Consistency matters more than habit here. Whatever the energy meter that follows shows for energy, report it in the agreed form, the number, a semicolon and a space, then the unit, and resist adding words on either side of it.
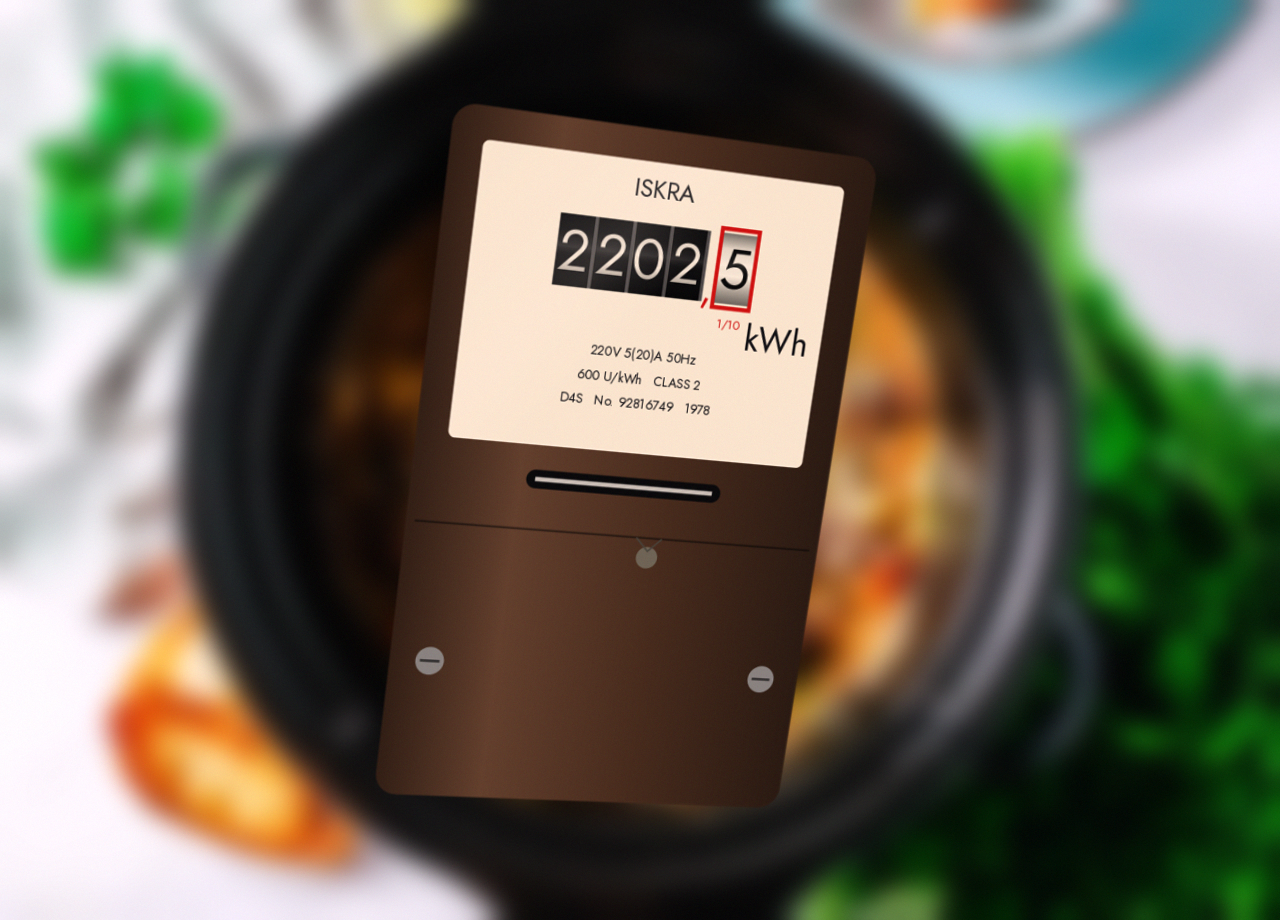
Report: 2202.5; kWh
